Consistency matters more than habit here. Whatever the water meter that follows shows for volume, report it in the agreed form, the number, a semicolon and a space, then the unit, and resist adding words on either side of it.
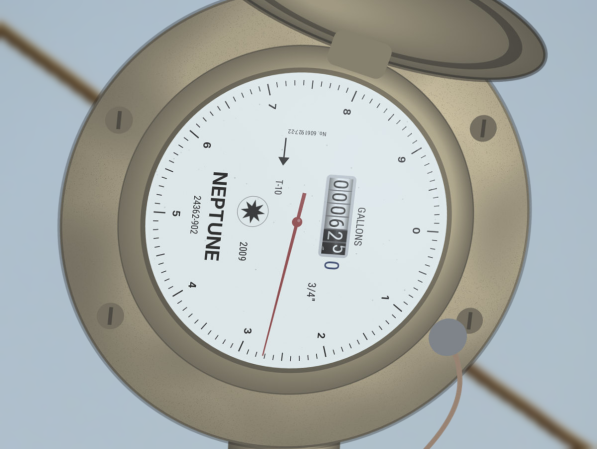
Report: 6252.7; gal
